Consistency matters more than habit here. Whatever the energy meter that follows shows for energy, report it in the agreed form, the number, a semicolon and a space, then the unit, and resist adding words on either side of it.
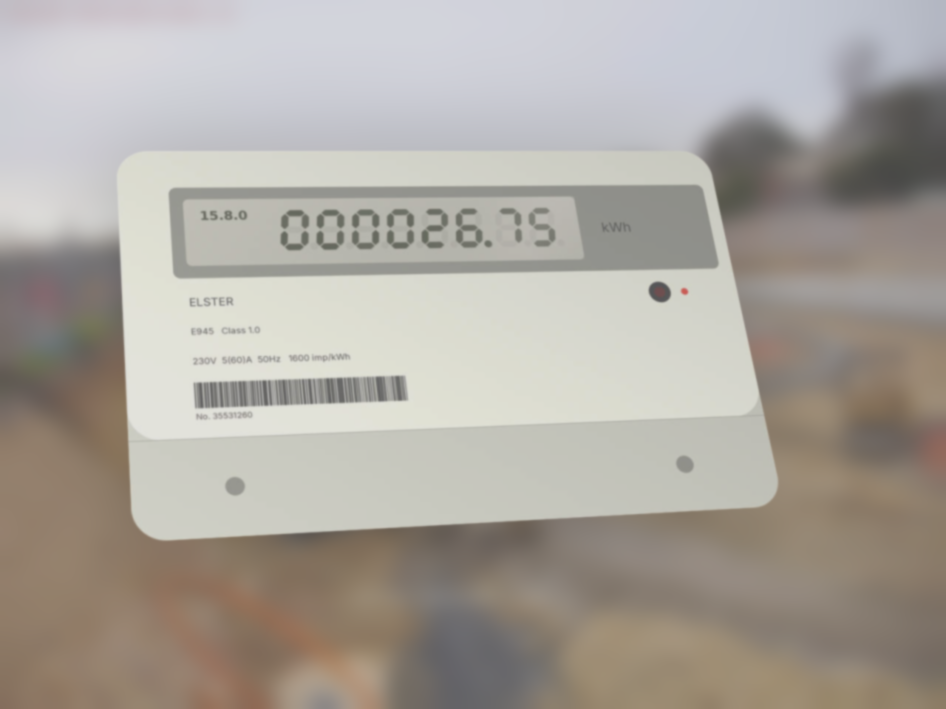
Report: 26.75; kWh
